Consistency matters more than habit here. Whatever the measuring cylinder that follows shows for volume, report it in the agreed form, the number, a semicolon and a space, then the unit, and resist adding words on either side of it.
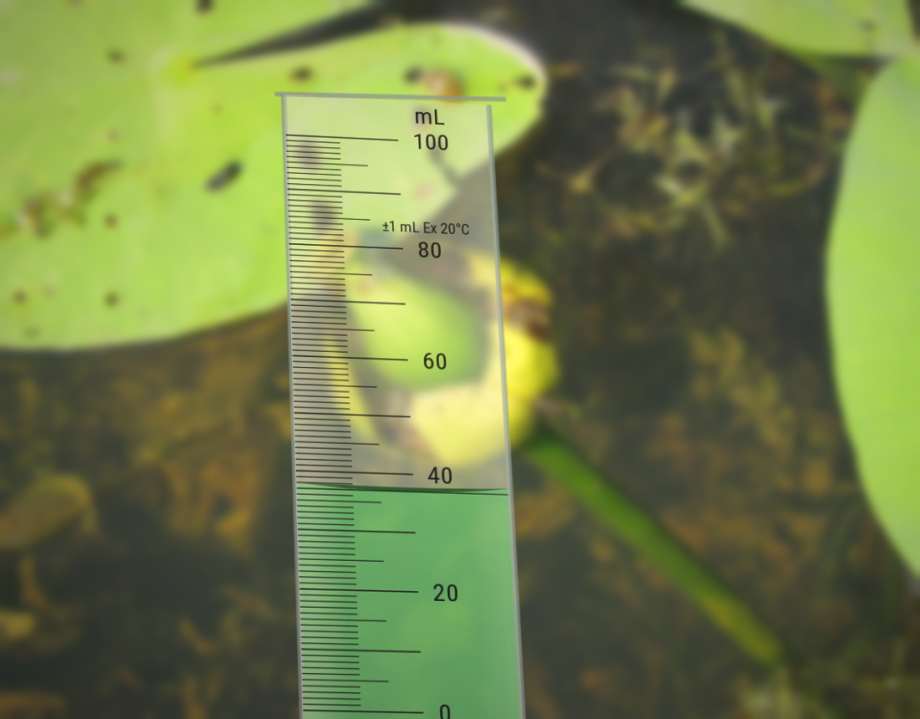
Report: 37; mL
